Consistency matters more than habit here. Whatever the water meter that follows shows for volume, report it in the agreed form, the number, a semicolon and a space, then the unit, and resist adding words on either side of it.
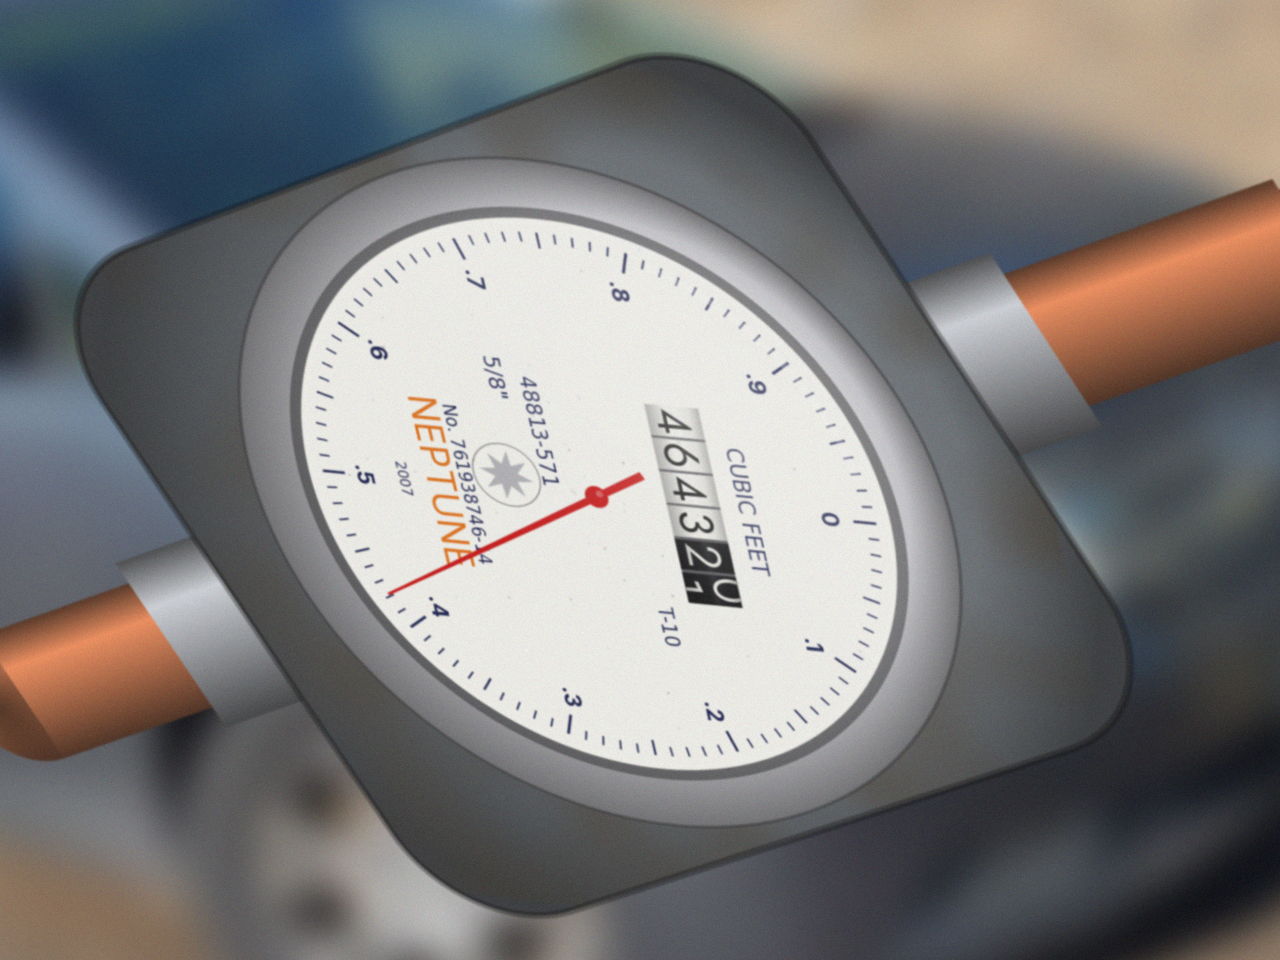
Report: 464320.42; ft³
